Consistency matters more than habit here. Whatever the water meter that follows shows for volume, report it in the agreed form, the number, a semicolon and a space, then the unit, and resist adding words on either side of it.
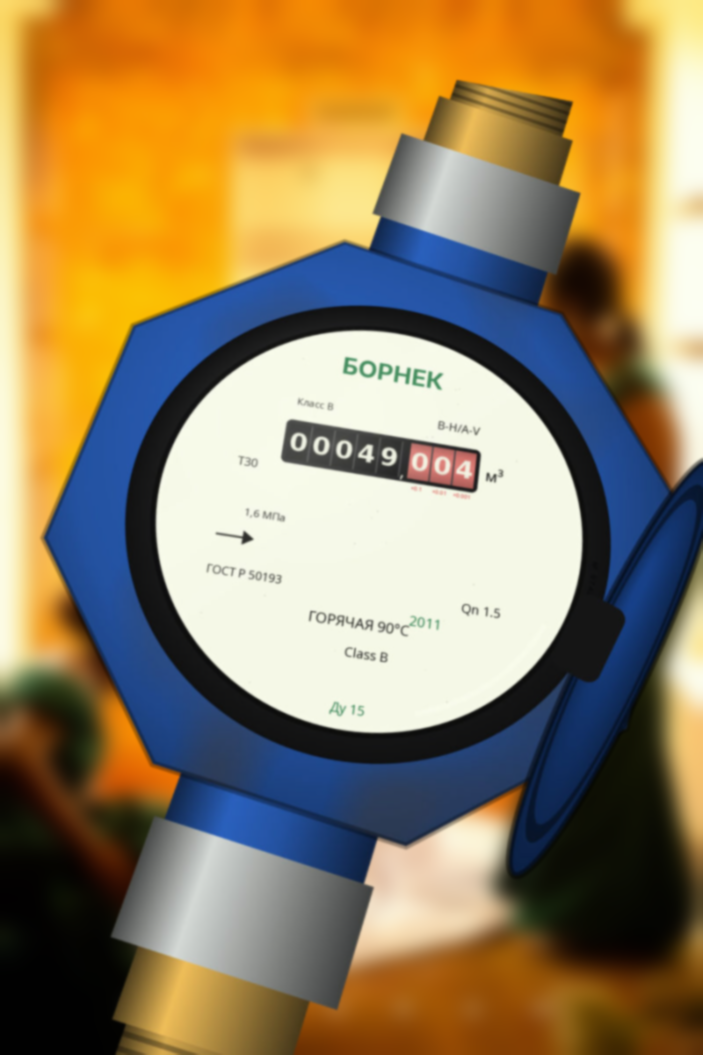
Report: 49.004; m³
